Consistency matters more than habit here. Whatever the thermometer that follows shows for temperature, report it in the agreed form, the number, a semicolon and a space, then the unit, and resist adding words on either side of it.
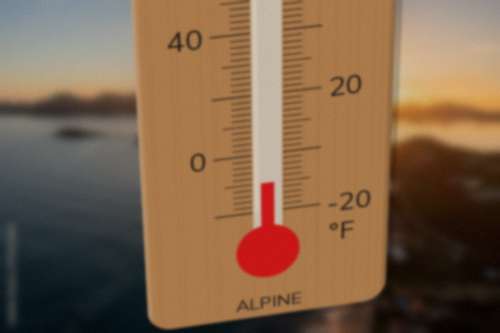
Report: -10; °F
